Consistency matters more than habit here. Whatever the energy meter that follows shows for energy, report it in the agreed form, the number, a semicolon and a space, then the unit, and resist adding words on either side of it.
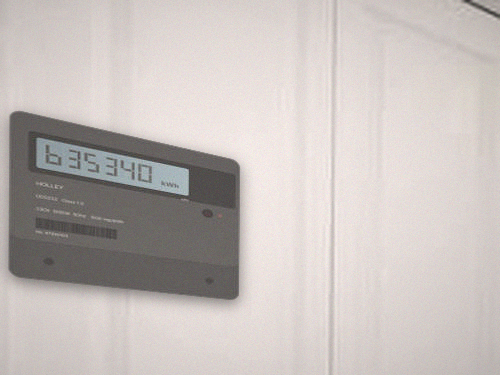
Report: 635340; kWh
